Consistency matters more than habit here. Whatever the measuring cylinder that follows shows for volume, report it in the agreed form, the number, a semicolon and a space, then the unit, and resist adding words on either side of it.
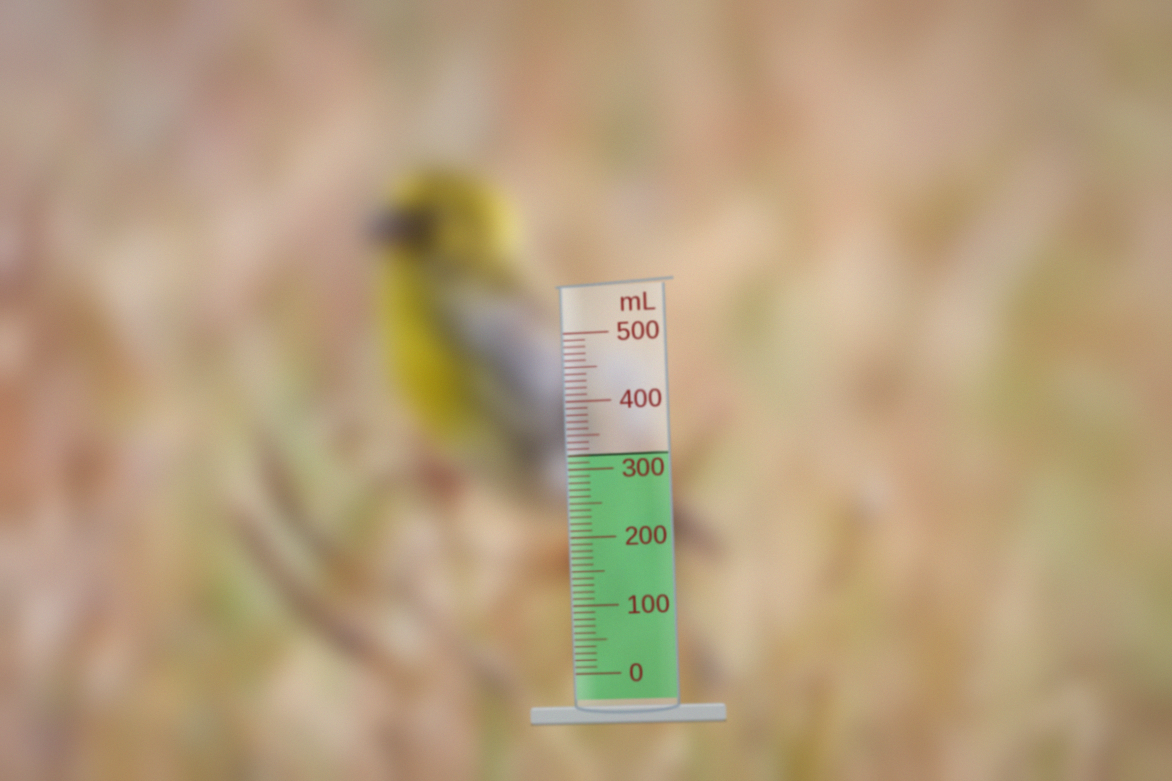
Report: 320; mL
